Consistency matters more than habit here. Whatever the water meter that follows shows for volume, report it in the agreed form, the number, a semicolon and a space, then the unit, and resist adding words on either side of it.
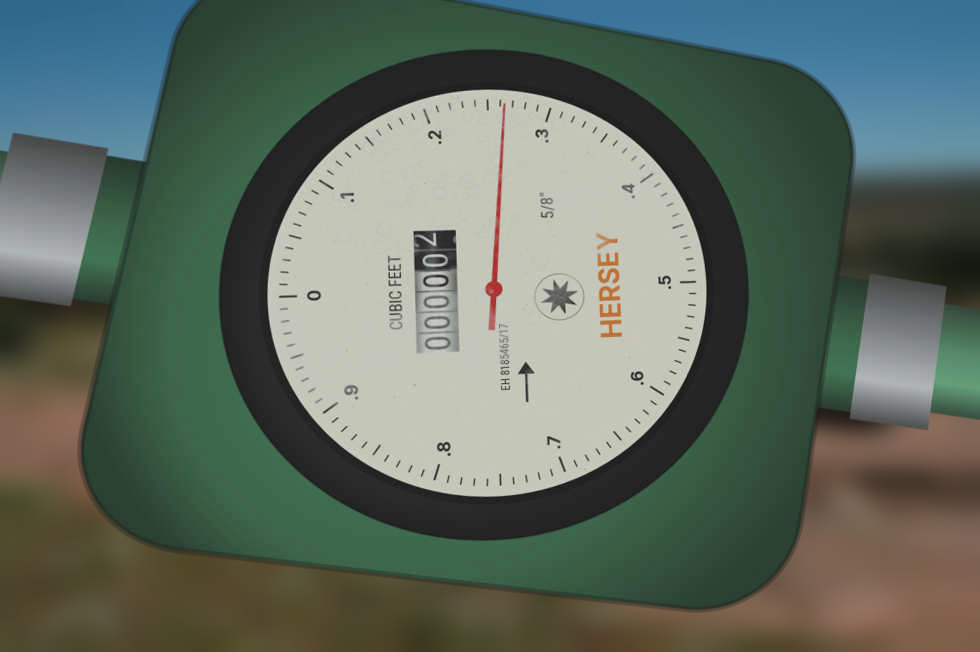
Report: 2.26; ft³
